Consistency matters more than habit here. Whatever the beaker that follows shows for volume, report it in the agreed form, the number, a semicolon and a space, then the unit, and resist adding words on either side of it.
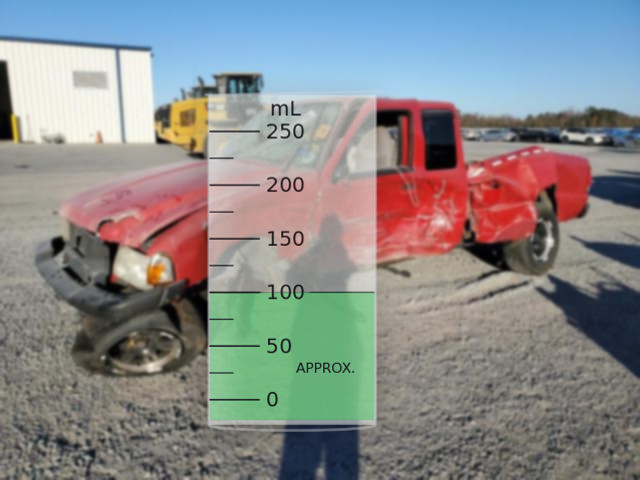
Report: 100; mL
